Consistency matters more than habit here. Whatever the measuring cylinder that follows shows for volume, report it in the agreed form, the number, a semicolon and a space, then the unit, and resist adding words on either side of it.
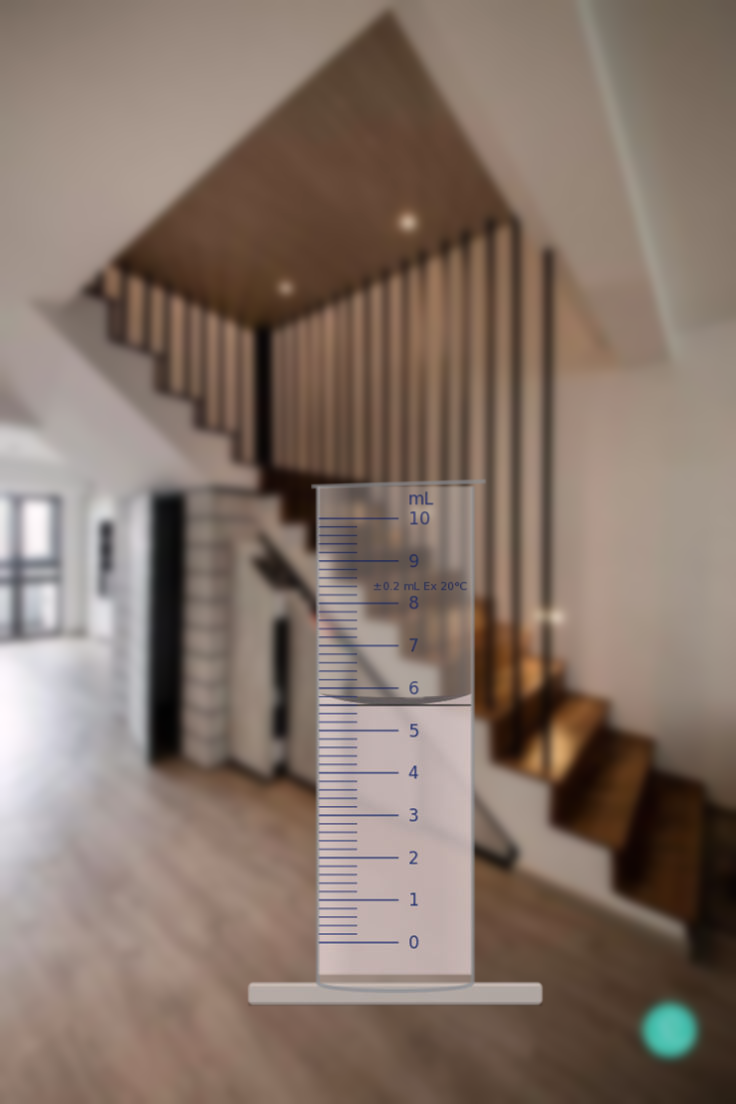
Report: 5.6; mL
